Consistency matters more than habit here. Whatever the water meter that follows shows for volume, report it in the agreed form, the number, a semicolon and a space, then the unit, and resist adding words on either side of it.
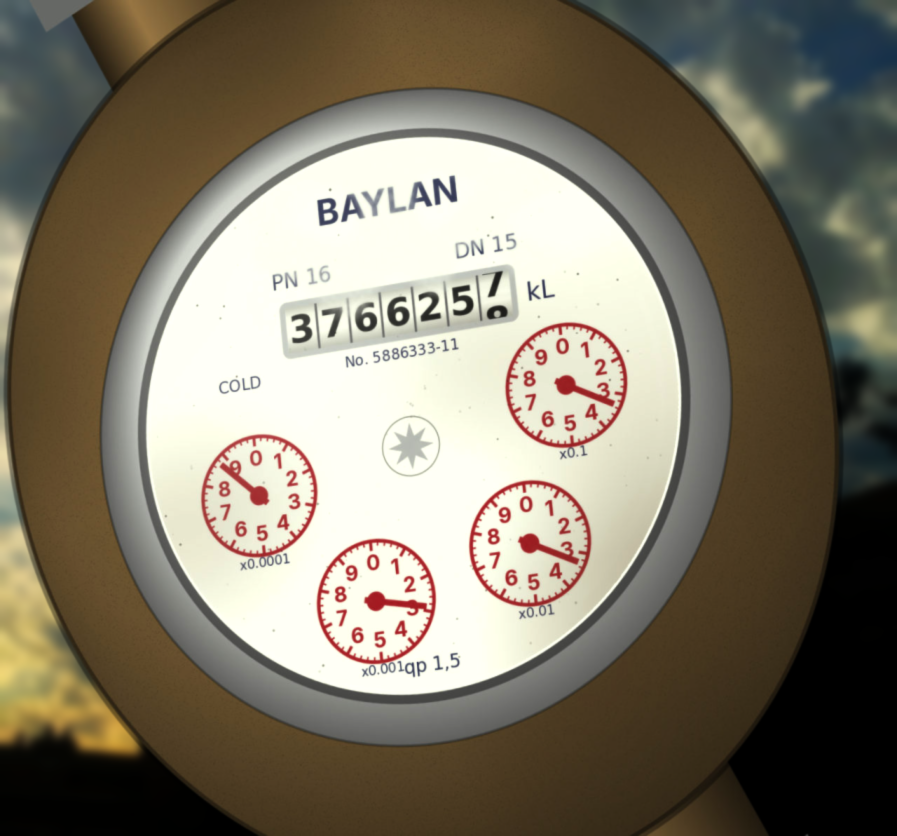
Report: 3766257.3328; kL
